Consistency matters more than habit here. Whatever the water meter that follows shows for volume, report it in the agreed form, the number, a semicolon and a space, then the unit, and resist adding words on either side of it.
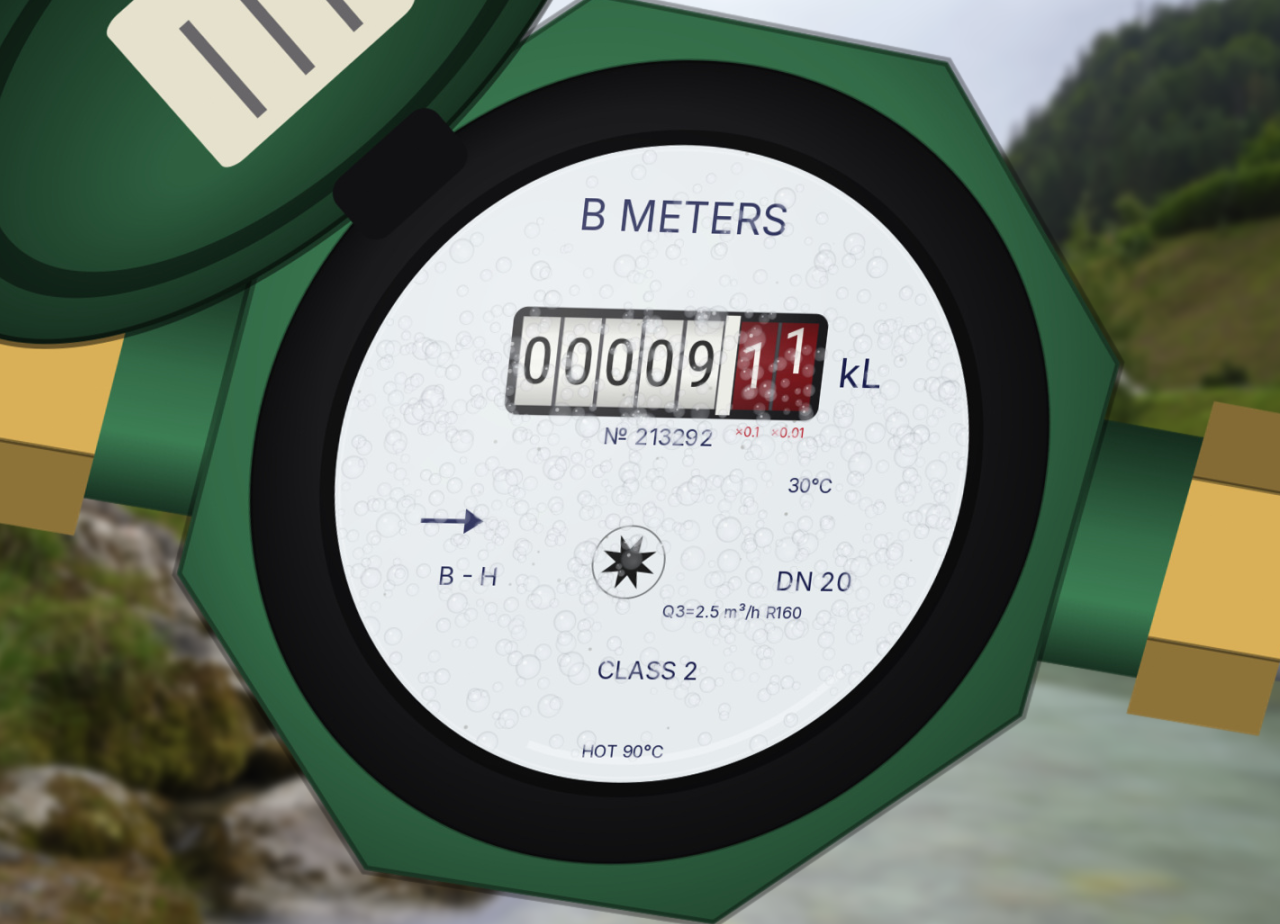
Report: 9.11; kL
